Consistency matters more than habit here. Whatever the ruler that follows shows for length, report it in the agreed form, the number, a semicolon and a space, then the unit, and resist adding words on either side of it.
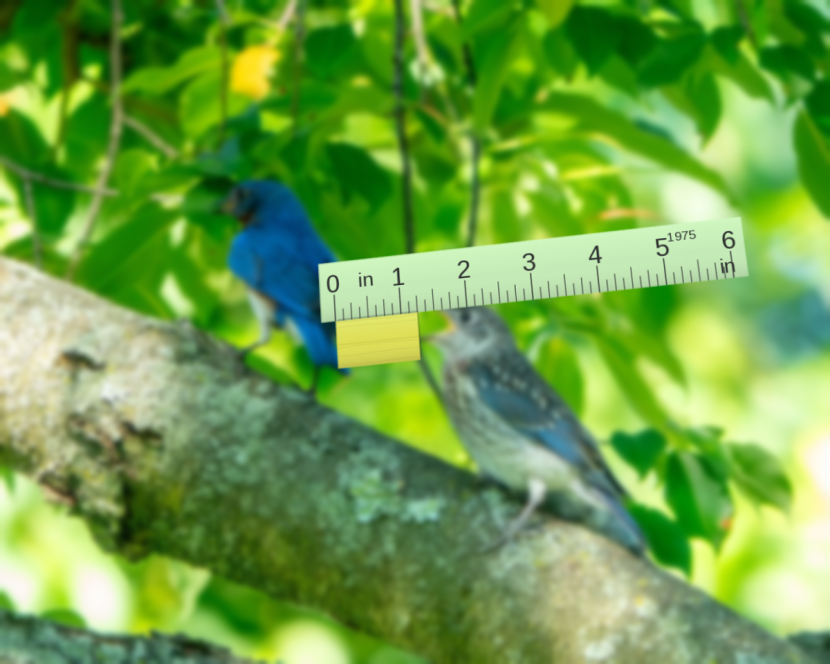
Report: 1.25; in
